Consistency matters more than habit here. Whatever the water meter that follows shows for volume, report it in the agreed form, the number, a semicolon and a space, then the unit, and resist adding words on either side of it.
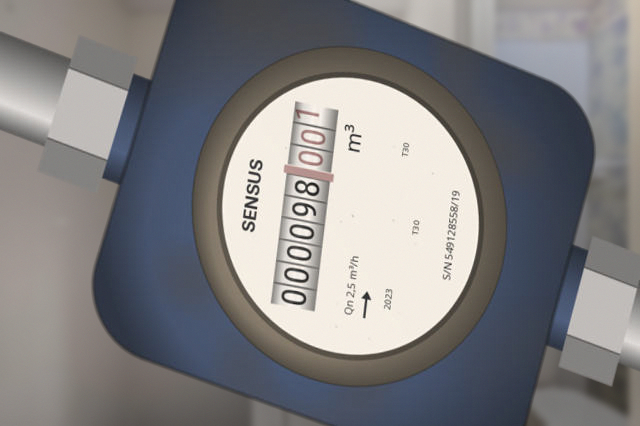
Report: 98.001; m³
